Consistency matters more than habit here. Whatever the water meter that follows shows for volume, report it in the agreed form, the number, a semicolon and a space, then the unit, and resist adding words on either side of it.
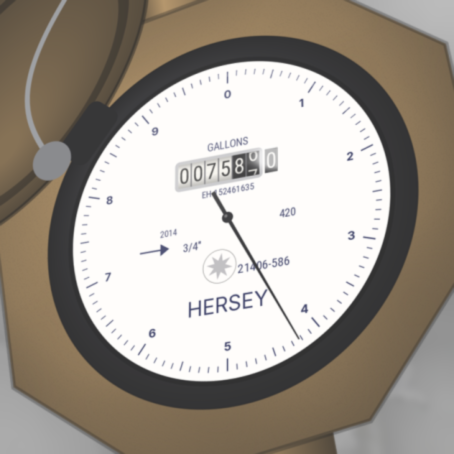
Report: 75864.2; gal
